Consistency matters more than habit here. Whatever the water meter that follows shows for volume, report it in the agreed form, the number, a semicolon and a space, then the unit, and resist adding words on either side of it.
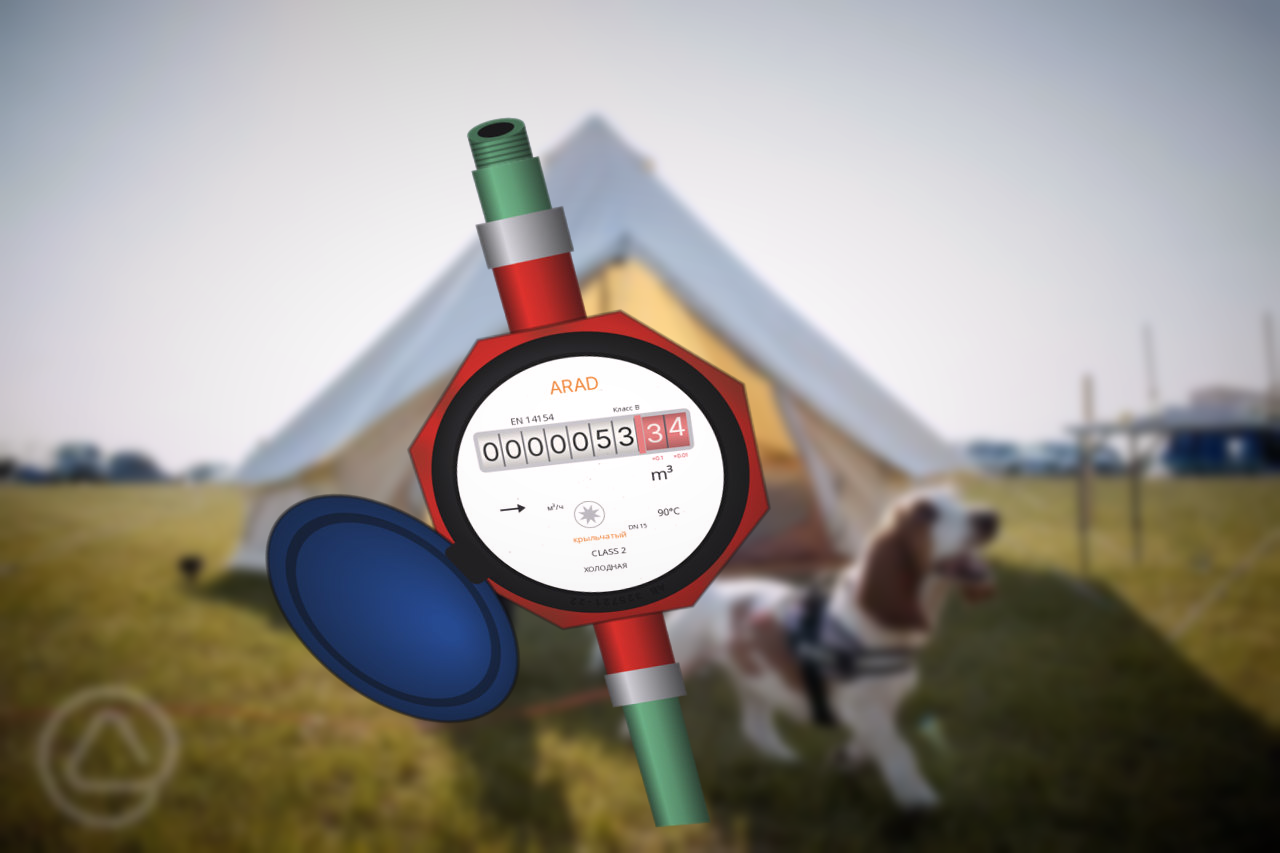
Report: 53.34; m³
